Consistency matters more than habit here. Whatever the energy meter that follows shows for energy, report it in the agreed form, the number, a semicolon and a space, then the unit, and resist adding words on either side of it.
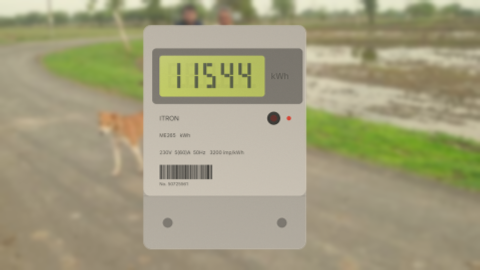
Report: 11544; kWh
